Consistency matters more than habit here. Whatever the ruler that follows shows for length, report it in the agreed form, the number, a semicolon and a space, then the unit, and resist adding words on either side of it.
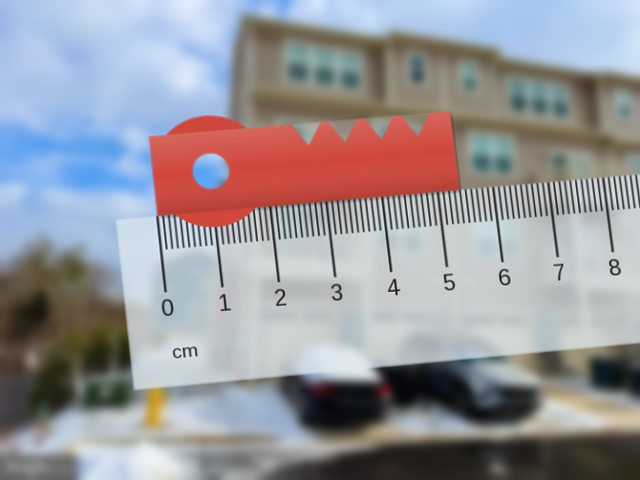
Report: 5.4; cm
